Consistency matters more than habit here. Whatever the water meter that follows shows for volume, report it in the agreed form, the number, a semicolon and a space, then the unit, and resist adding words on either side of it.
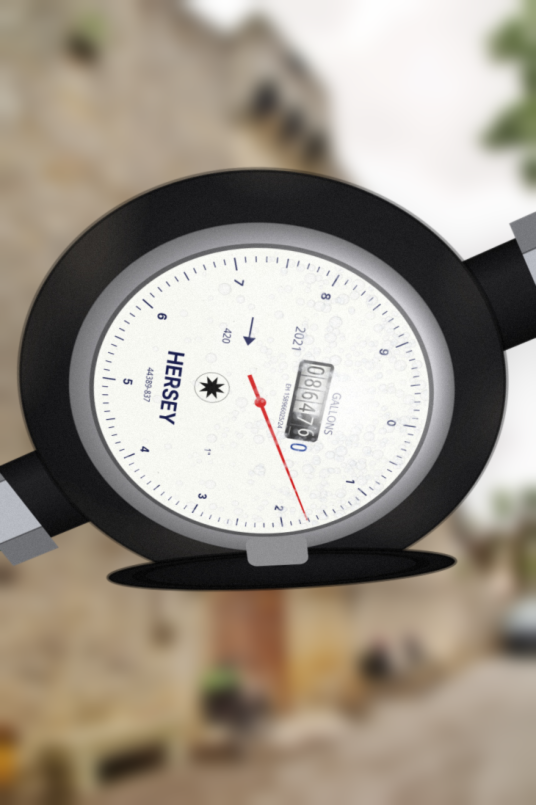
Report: 864761.7; gal
